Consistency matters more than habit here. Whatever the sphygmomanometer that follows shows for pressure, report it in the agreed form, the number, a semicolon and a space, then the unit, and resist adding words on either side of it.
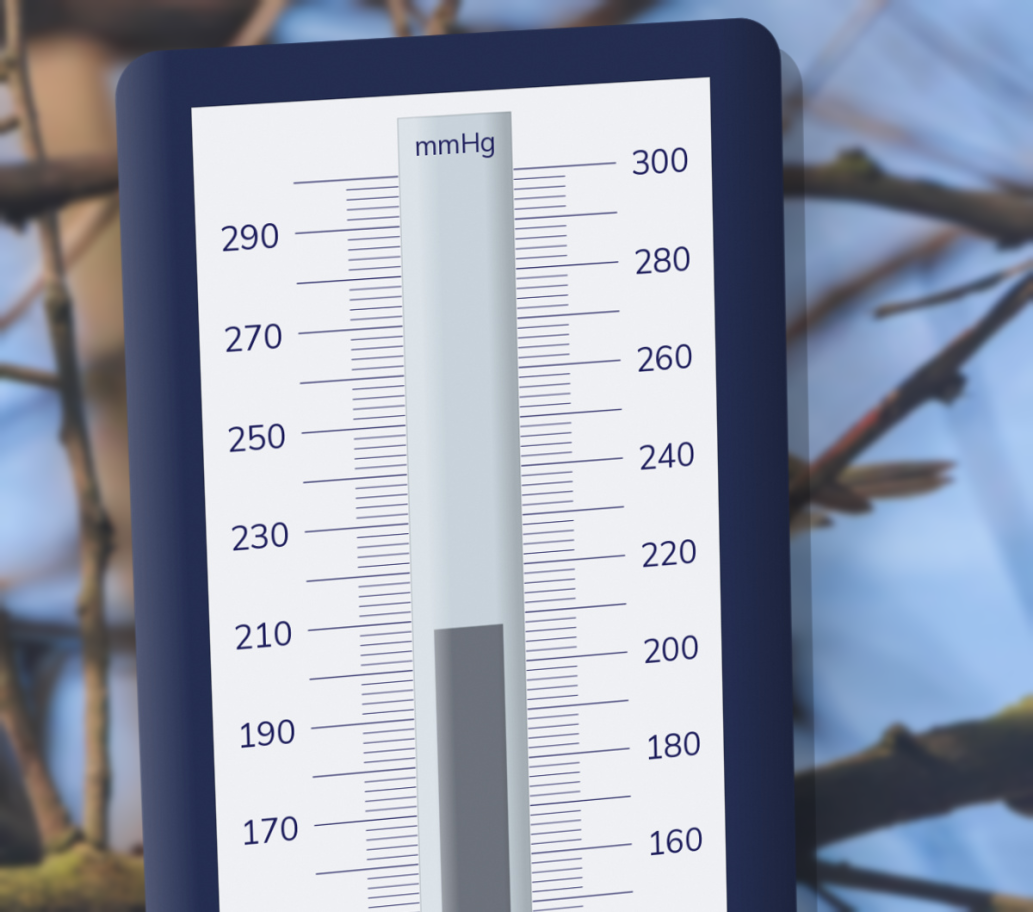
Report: 208; mmHg
